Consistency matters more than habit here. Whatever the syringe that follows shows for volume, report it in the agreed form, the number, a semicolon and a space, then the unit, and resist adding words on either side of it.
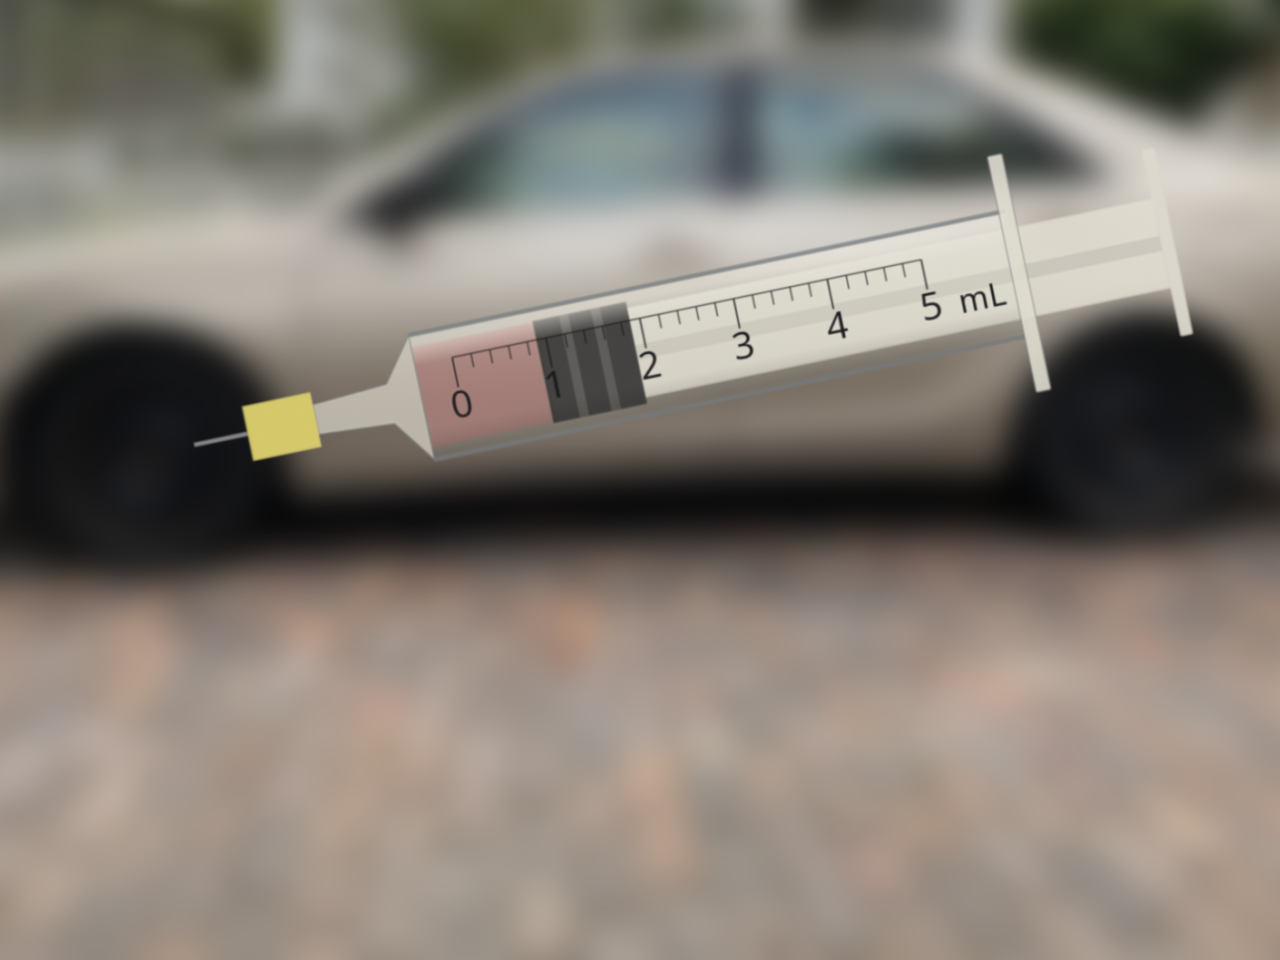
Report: 0.9; mL
